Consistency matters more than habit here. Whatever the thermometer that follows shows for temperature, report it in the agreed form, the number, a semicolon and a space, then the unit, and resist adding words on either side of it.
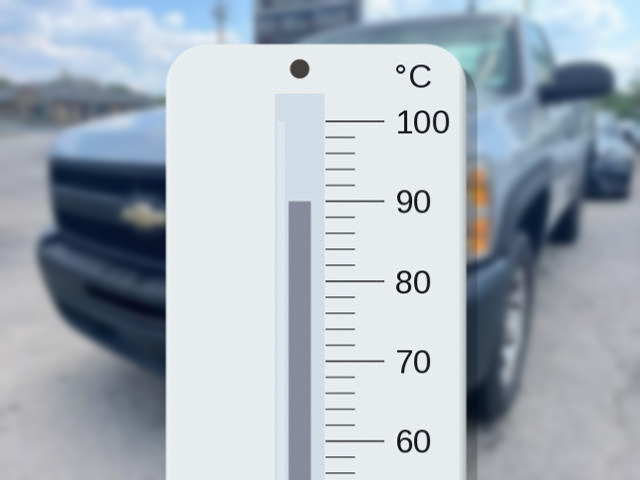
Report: 90; °C
